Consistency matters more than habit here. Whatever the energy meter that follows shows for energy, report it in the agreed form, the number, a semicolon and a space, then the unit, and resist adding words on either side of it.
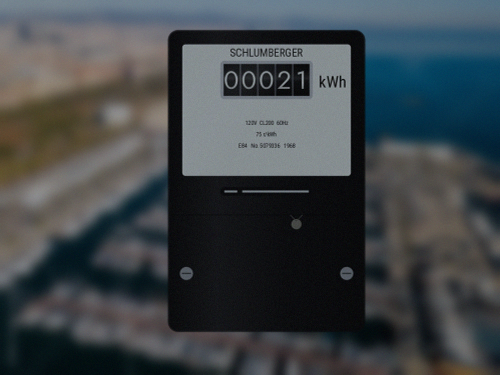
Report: 21; kWh
